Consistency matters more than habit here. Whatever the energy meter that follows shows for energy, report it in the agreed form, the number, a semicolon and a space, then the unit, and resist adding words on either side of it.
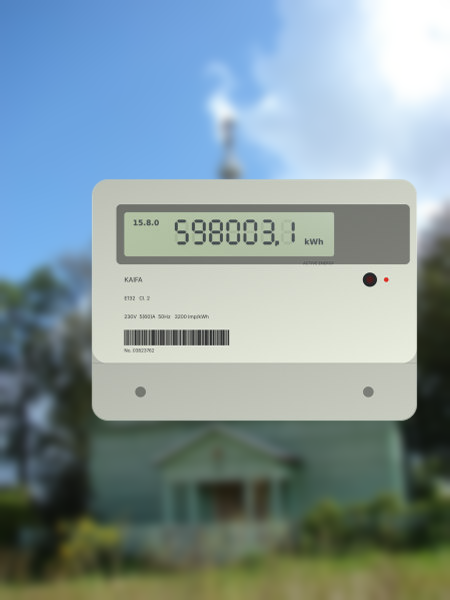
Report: 598003.1; kWh
